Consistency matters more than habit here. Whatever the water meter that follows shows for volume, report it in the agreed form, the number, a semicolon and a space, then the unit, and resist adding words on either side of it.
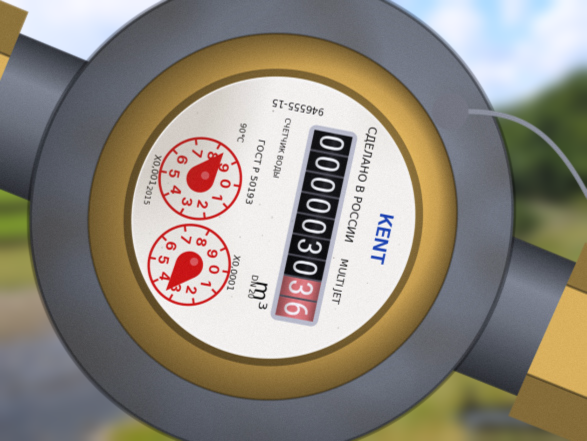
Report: 30.3683; m³
